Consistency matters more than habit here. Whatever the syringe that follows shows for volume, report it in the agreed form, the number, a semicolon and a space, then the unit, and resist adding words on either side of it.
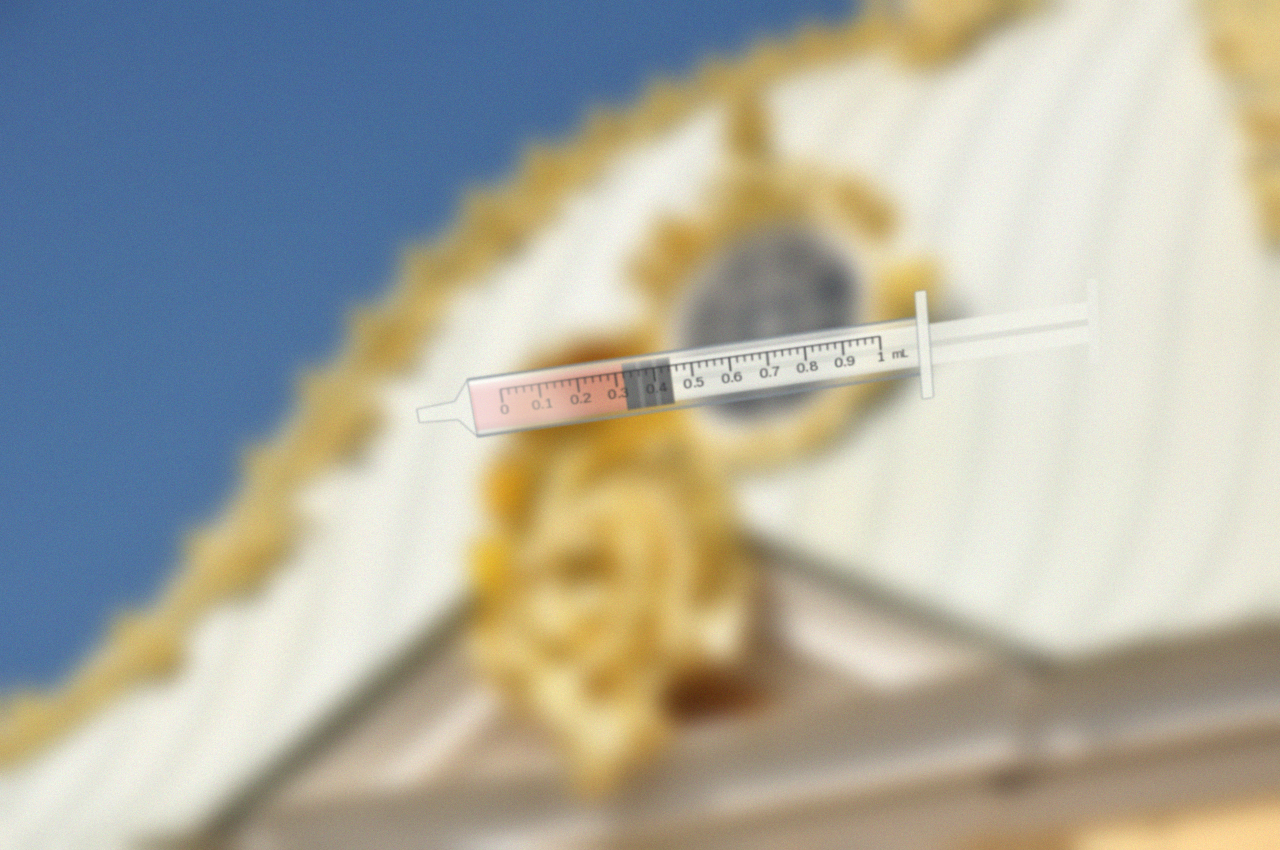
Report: 0.32; mL
